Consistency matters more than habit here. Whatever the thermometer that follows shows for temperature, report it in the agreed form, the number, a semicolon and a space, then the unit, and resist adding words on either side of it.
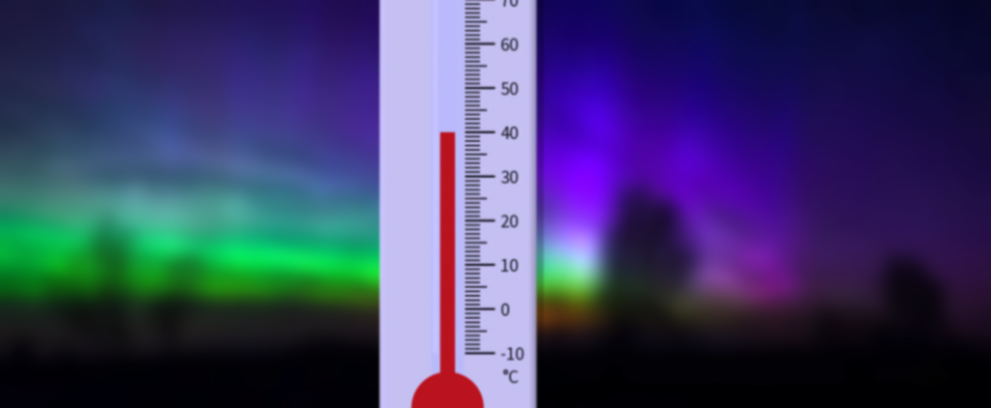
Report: 40; °C
